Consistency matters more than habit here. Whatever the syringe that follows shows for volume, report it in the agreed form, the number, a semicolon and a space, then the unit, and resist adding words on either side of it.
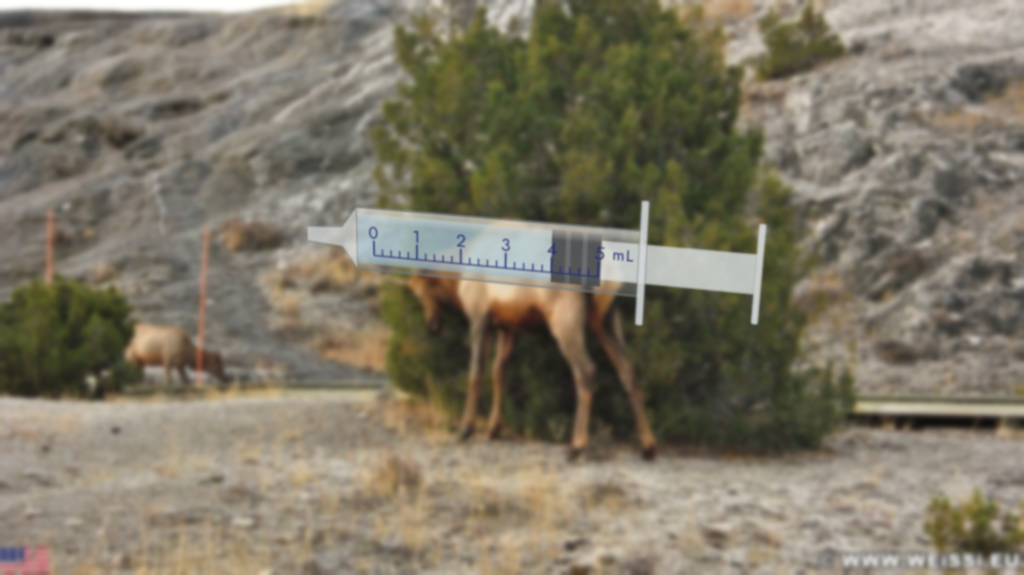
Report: 4; mL
